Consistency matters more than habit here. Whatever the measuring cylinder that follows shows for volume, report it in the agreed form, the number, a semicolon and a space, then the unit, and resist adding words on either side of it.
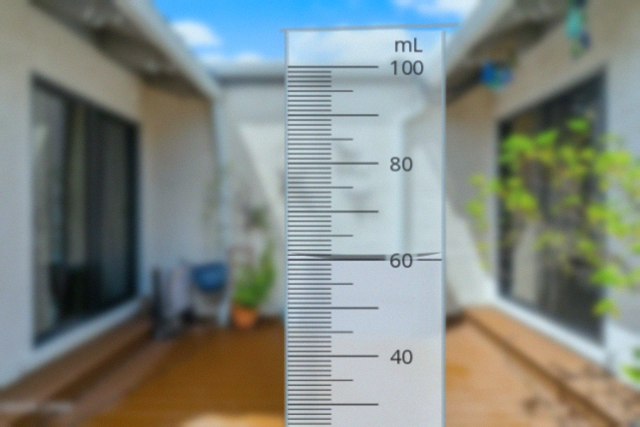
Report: 60; mL
